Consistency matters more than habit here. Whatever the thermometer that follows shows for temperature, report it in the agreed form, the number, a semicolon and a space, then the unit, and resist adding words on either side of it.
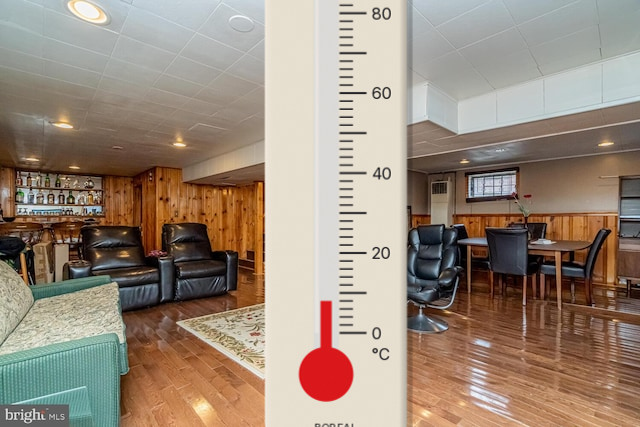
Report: 8; °C
